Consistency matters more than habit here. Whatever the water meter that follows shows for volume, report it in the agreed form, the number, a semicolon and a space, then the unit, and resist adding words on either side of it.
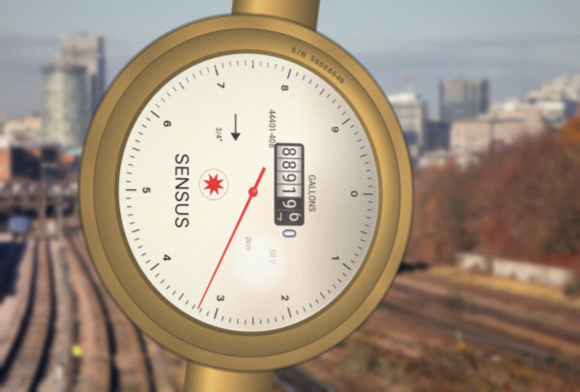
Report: 8891963.2; gal
